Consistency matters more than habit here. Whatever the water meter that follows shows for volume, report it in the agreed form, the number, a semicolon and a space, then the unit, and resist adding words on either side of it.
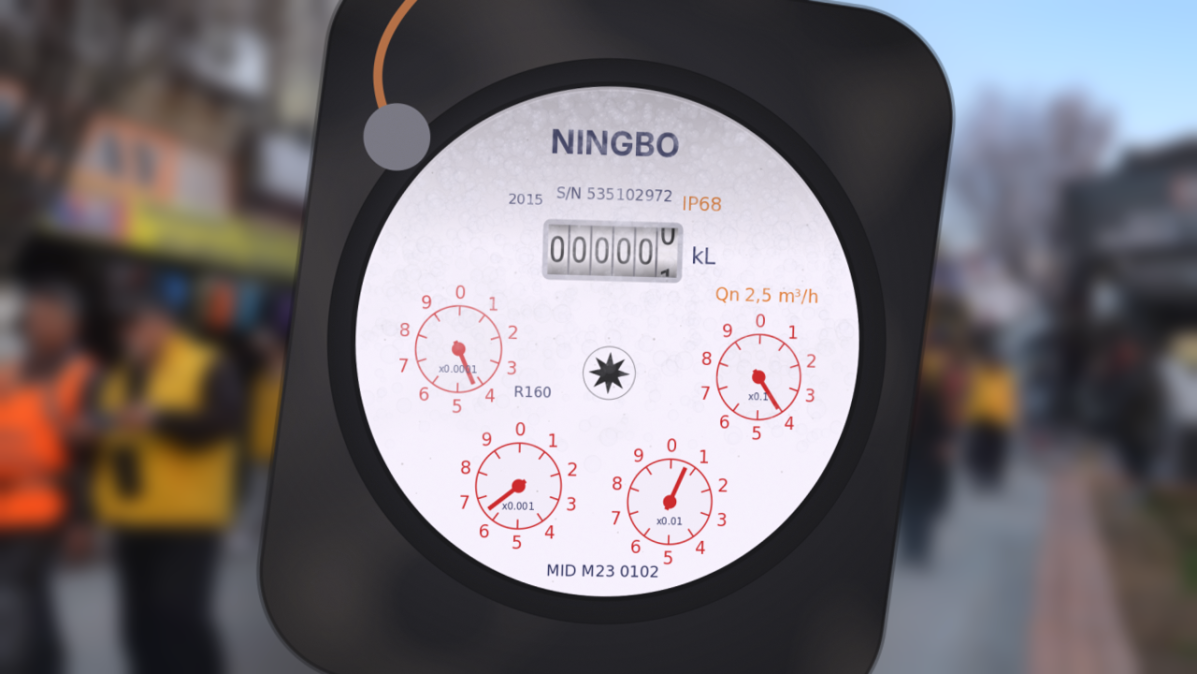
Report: 0.4064; kL
